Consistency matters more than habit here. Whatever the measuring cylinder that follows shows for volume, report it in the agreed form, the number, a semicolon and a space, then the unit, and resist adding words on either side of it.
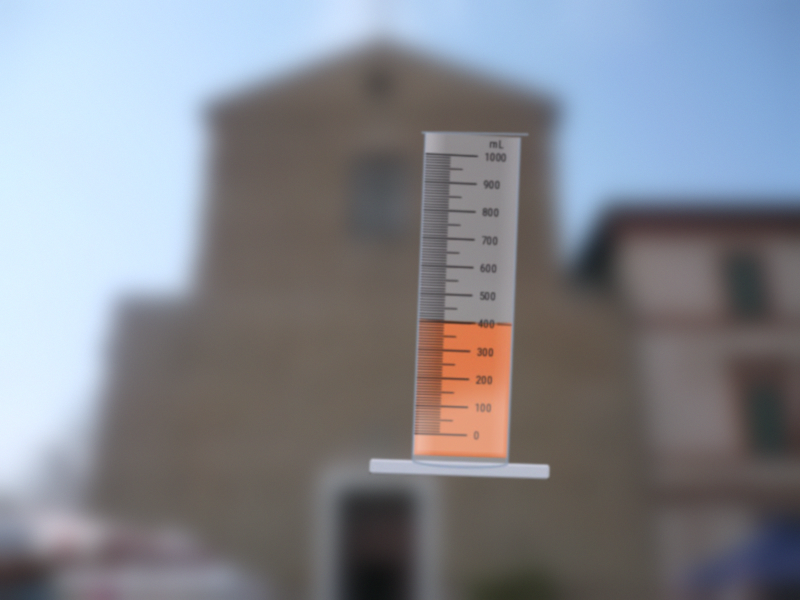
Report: 400; mL
